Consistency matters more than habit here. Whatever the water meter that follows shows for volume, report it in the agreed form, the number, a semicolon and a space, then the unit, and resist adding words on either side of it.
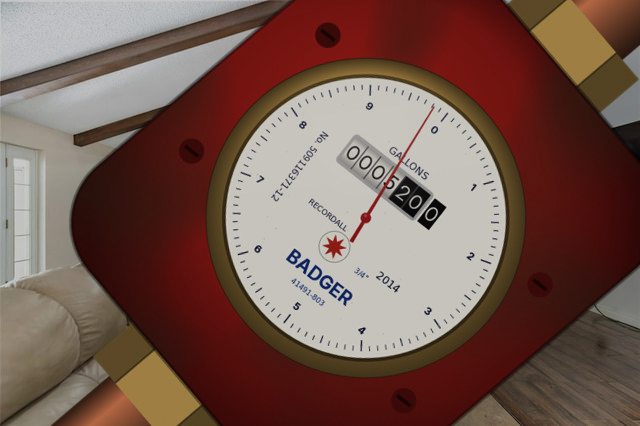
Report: 5199.8; gal
